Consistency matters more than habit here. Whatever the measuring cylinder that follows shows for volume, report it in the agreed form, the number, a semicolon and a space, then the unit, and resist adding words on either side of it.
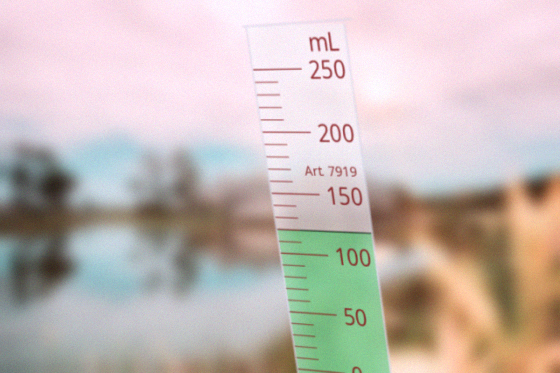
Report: 120; mL
